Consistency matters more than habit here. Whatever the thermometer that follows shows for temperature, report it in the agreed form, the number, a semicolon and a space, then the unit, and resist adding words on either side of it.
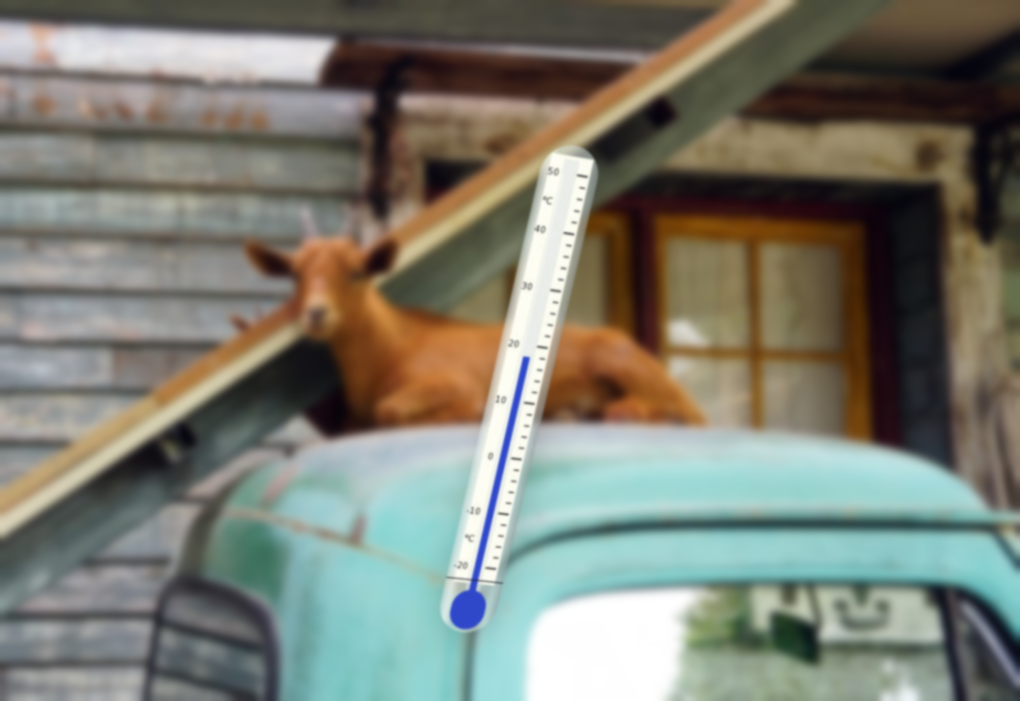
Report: 18; °C
